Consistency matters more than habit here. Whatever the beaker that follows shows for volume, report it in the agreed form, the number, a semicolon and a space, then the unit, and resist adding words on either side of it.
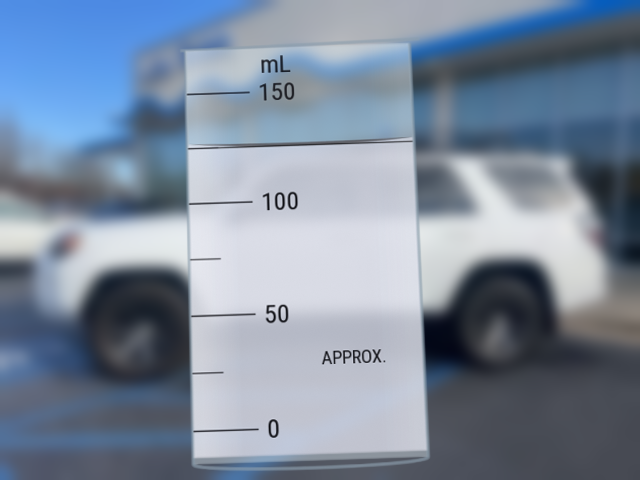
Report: 125; mL
